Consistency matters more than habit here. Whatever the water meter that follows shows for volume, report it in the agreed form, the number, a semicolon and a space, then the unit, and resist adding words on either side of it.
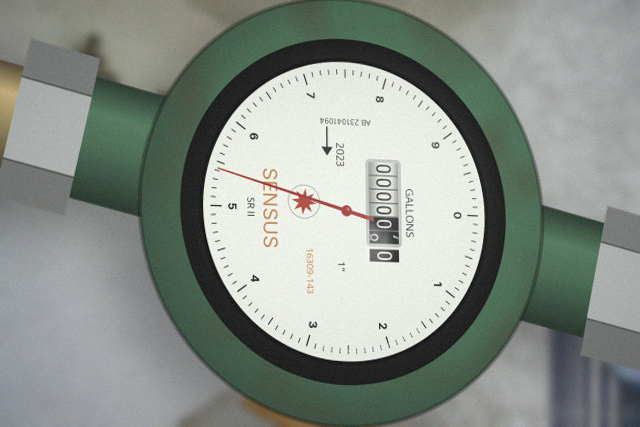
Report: 75.4; gal
